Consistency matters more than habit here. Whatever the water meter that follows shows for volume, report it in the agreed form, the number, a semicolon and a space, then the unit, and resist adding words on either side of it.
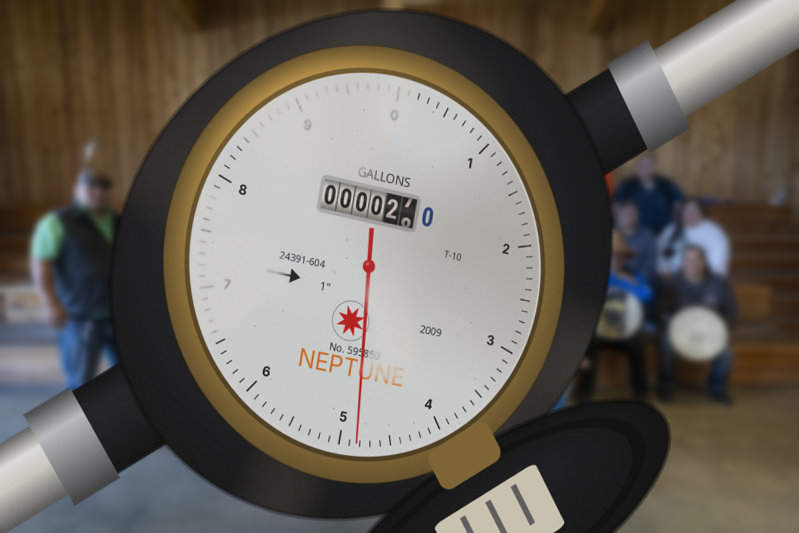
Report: 274.8; gal
